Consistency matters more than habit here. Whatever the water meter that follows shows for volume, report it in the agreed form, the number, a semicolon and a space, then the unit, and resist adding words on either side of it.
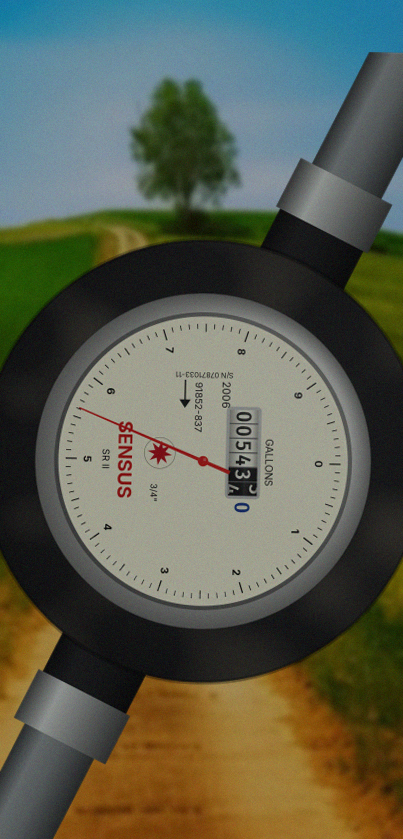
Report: 54335.6; gal
